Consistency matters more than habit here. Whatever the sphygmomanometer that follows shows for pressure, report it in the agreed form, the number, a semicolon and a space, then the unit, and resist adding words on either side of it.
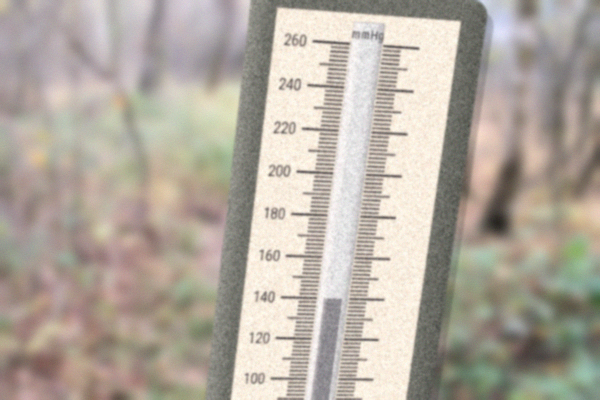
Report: 140; mmHg
